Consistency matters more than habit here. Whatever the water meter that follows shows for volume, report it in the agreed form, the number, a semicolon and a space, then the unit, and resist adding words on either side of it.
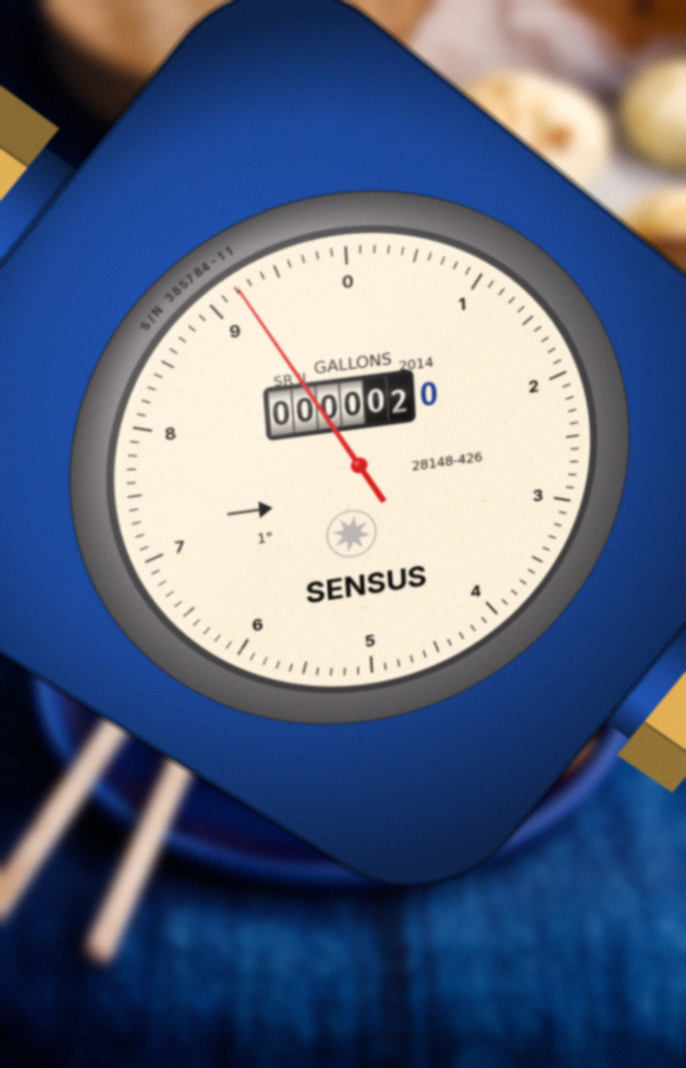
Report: 19.2; gal
